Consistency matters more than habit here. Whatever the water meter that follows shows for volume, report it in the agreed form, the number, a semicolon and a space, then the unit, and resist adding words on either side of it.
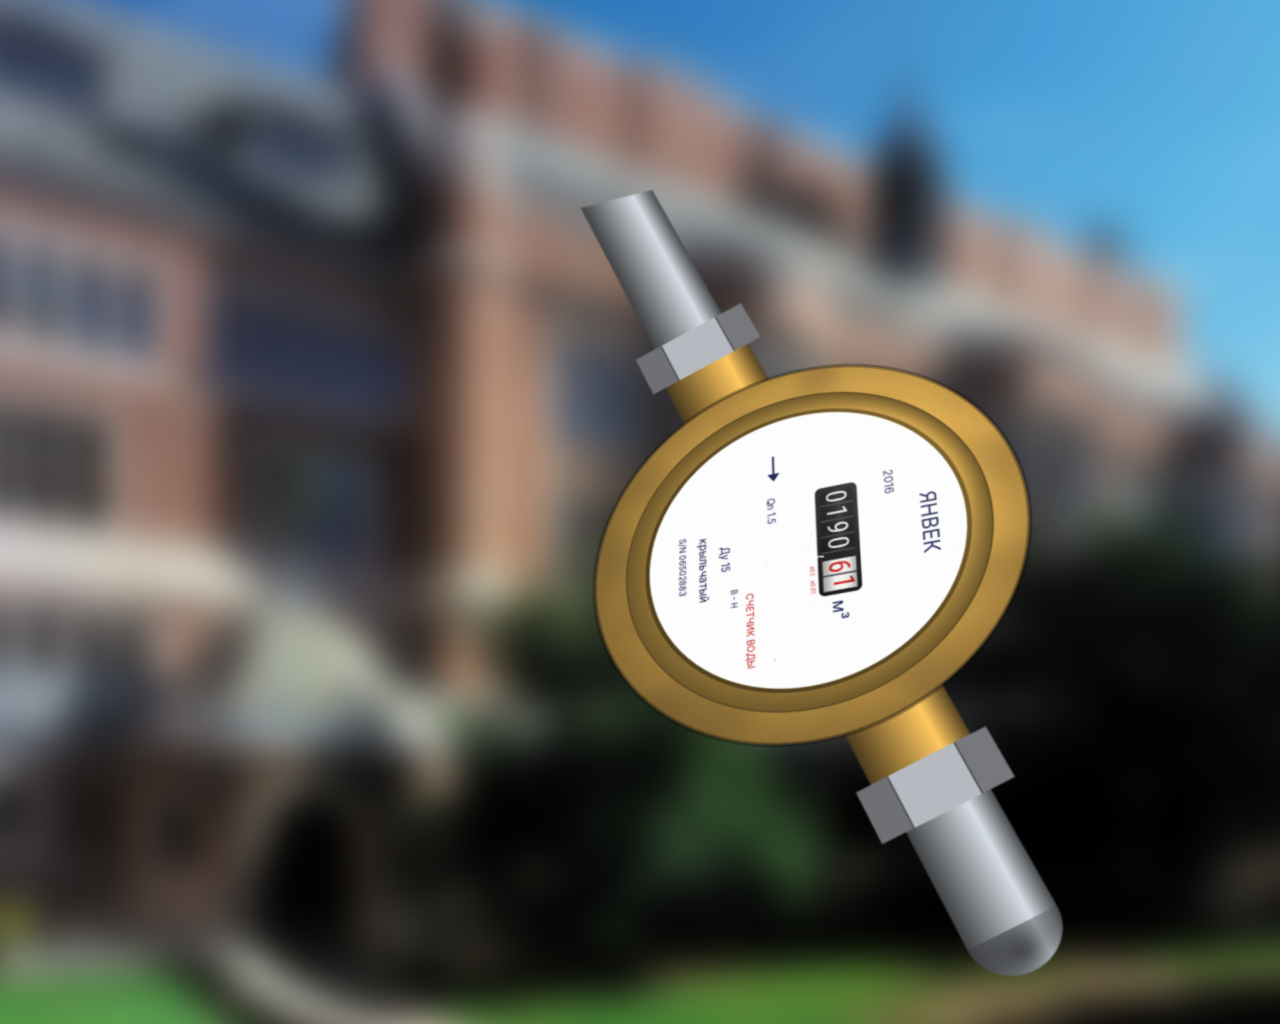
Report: 190.61; m³
